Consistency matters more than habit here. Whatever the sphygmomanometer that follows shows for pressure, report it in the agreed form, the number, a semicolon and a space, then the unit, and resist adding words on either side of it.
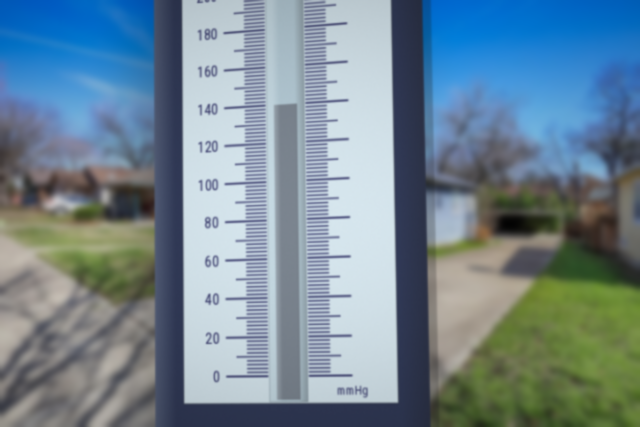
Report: 140; mmHg
